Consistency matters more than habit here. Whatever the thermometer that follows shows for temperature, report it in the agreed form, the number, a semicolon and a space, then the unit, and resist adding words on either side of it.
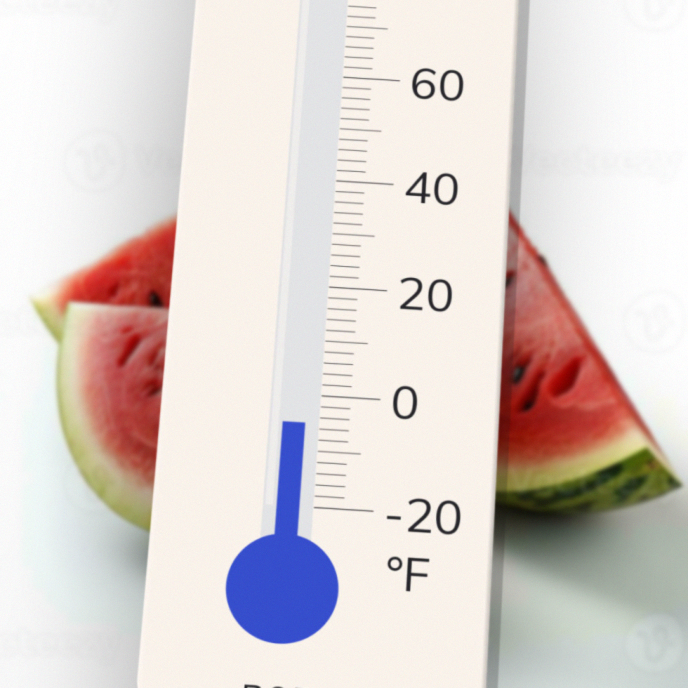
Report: -5; °F
